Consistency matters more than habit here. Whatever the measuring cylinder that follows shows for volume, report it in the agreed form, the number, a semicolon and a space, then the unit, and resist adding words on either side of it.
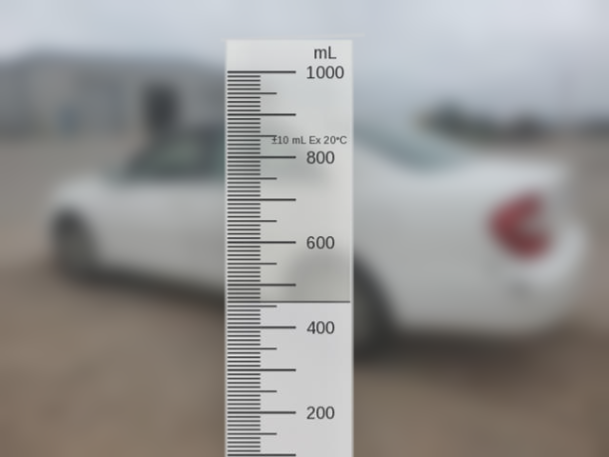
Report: 460; mL
